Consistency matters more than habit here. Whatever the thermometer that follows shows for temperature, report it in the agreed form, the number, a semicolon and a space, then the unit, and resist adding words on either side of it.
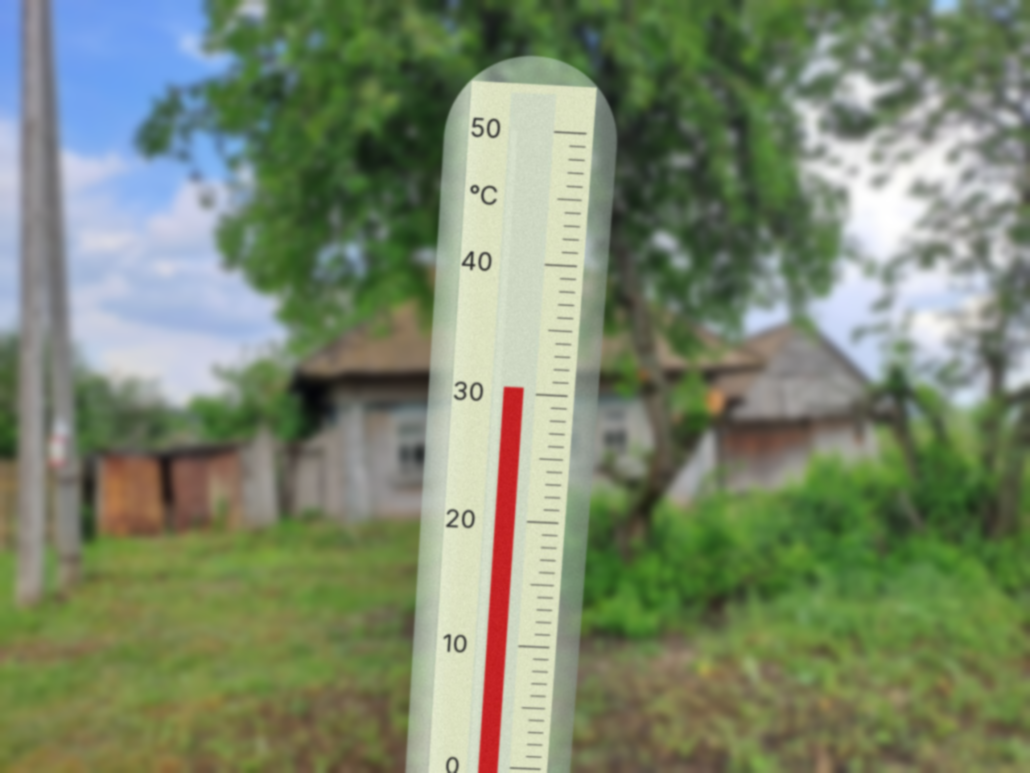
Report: 30.5; °C
